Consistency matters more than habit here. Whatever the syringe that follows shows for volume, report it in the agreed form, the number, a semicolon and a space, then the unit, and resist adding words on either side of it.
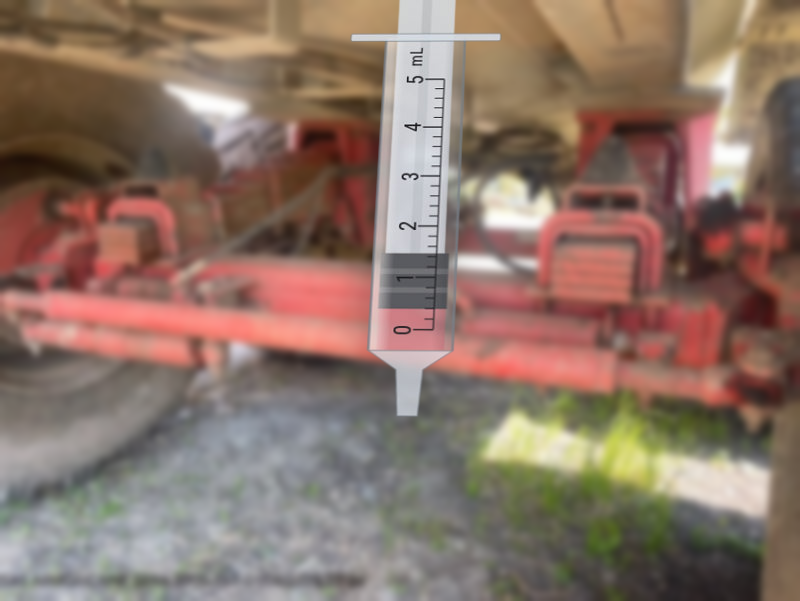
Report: 0.4; mL
